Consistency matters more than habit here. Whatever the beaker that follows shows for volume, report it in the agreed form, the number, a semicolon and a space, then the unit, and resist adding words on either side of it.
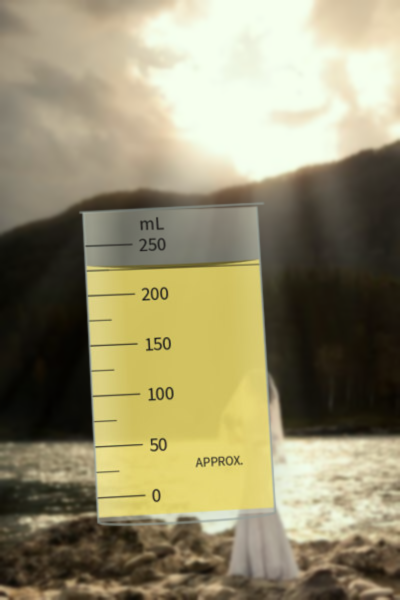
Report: 225; mL
